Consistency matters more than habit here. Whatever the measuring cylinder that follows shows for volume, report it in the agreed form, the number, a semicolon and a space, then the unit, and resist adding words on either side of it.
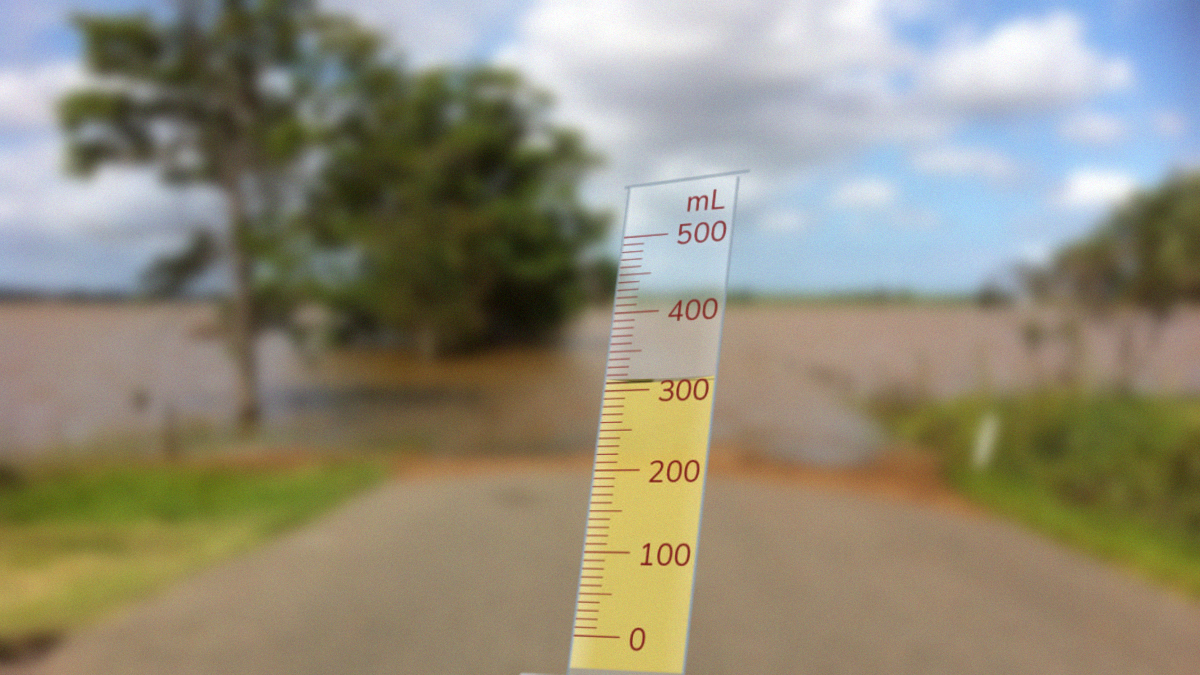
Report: 310; mL
